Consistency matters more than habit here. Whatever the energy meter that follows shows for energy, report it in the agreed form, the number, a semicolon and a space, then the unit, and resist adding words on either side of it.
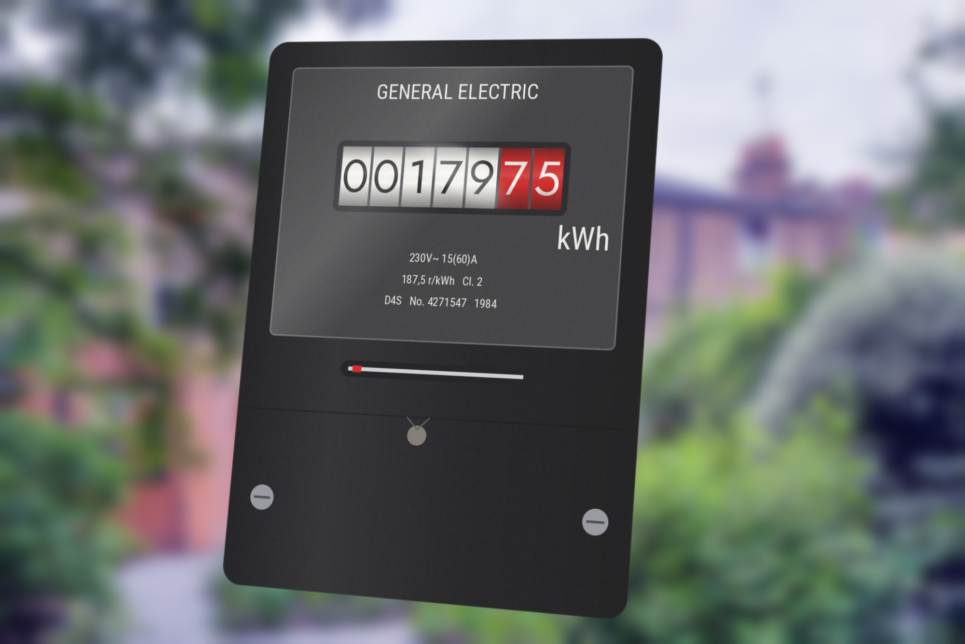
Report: 179.75; kWh
